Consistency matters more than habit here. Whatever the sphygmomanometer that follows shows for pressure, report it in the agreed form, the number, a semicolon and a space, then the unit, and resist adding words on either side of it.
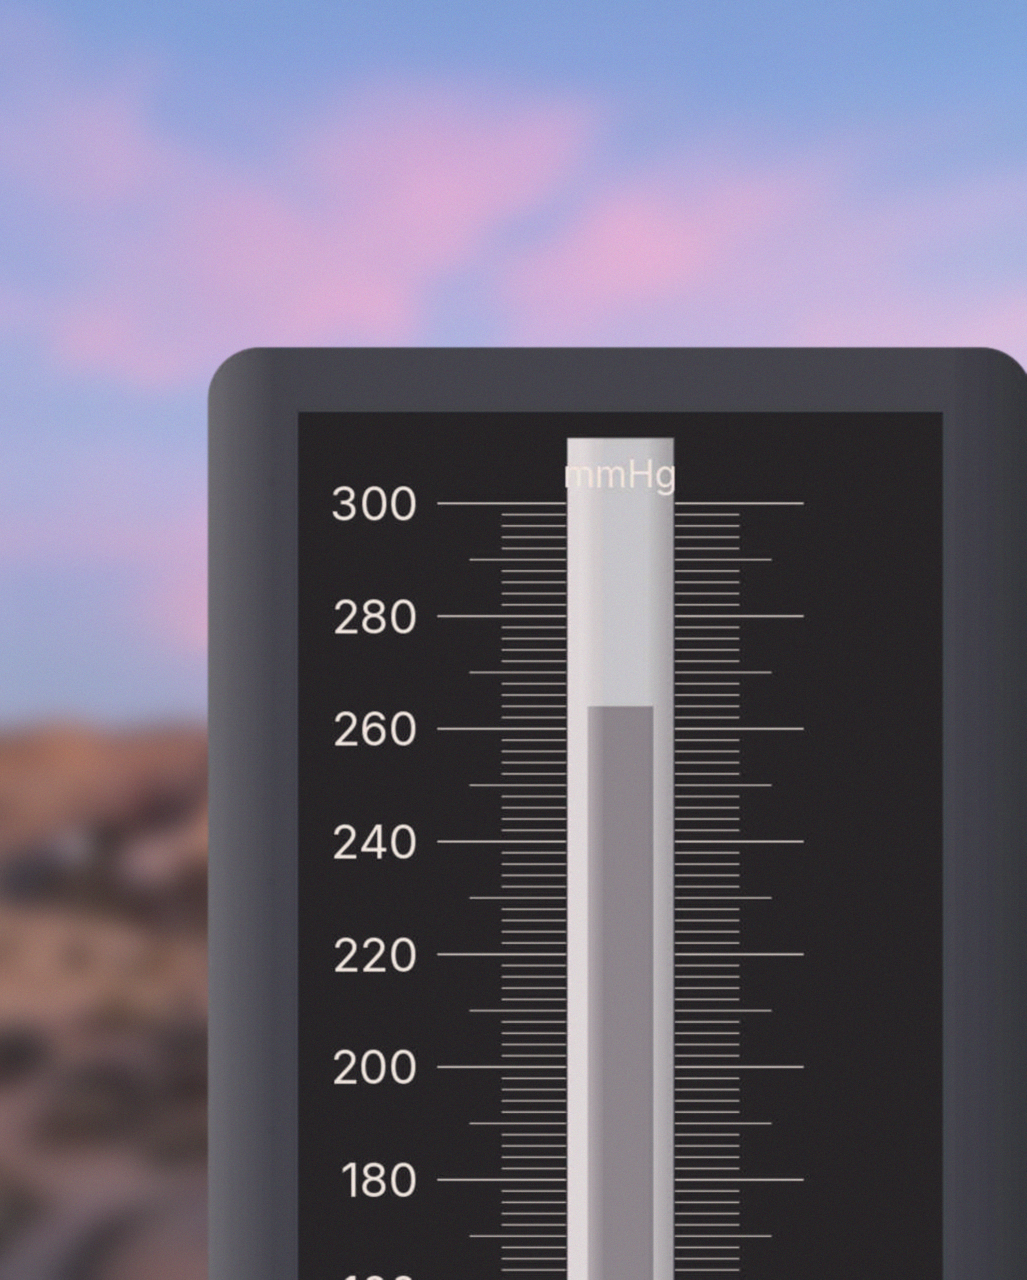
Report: 264; mmHg
